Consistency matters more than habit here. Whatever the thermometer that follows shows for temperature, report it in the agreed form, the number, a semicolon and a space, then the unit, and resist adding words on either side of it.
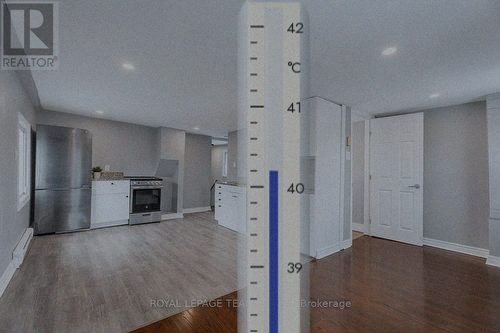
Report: 40.2; °C
